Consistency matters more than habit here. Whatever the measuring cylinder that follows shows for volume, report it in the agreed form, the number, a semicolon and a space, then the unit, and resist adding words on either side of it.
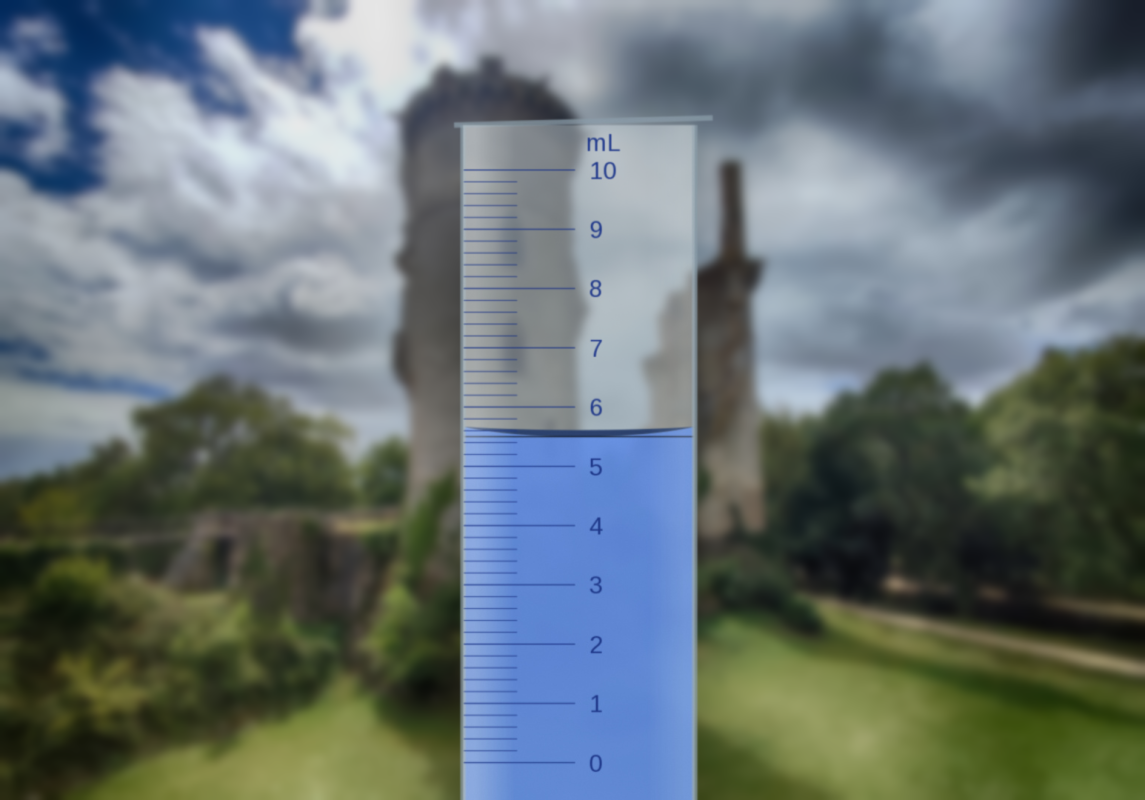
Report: 5.5; mL
